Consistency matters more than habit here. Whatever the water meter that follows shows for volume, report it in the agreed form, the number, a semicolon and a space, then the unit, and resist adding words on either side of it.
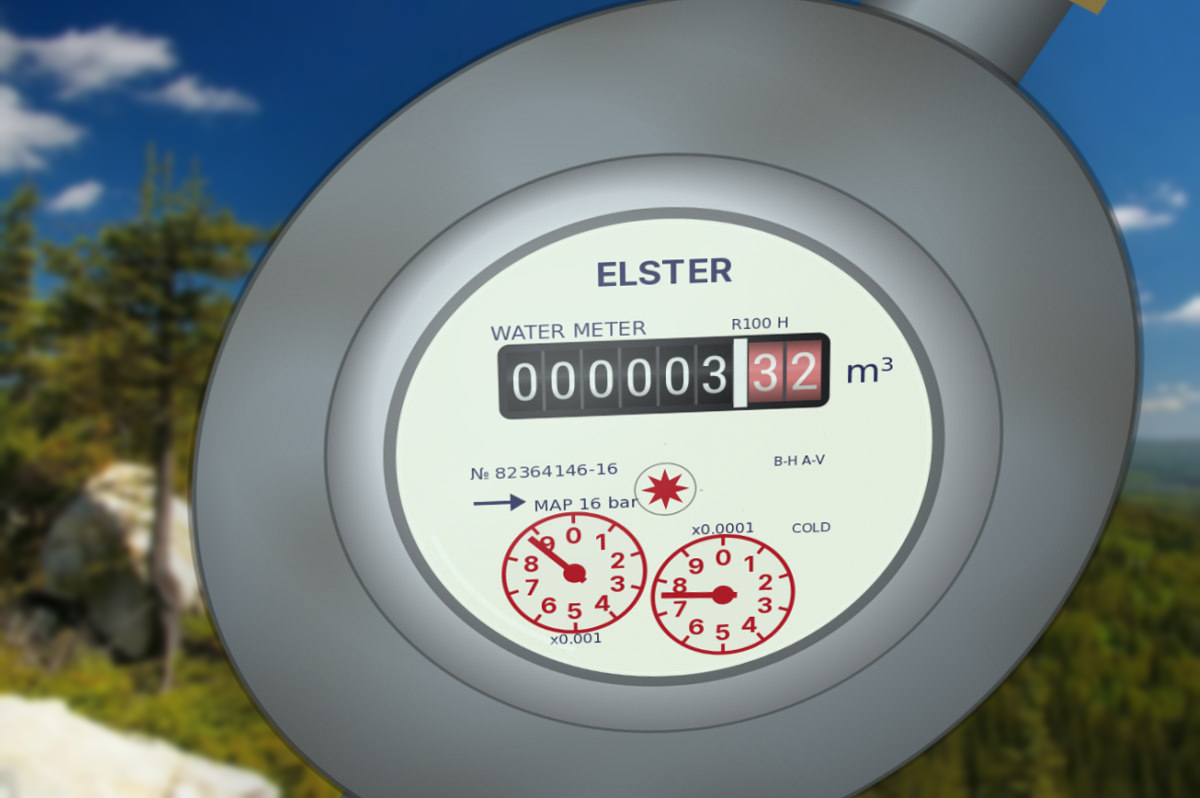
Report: 3.3287; m³
